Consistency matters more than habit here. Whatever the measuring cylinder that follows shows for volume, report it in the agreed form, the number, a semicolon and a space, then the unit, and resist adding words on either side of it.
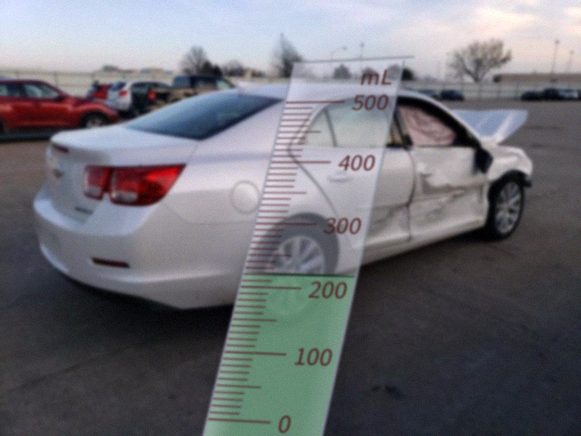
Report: 220; mL
